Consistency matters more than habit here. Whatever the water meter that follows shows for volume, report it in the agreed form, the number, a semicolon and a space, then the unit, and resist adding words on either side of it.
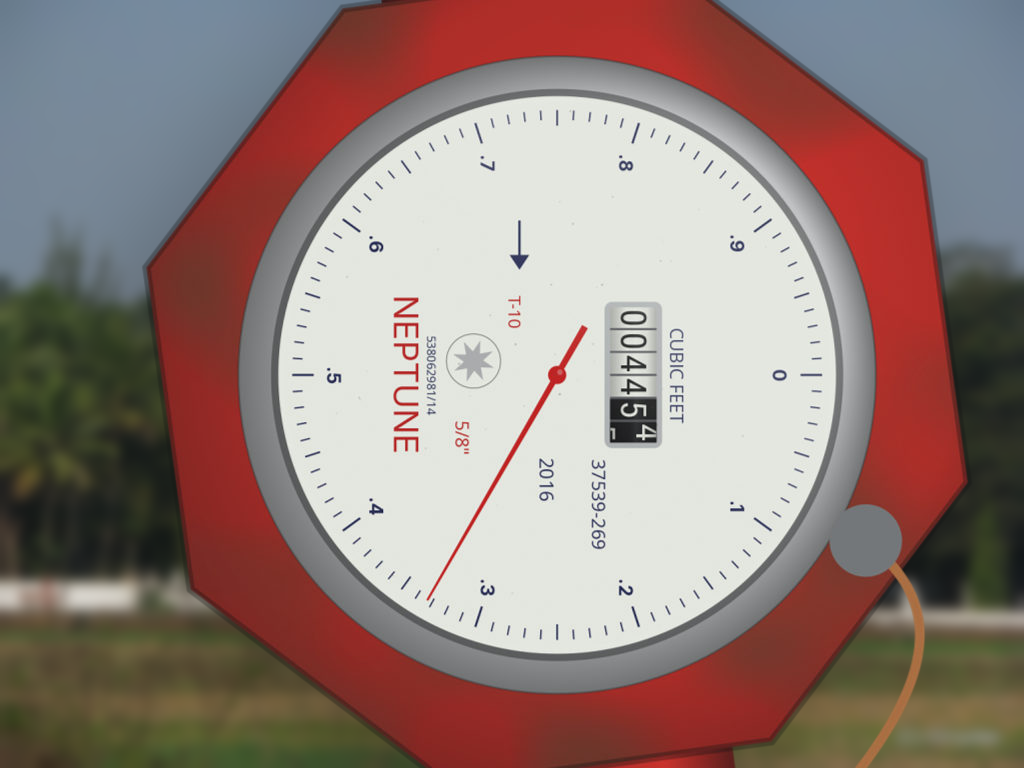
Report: 4454.33; ft³
